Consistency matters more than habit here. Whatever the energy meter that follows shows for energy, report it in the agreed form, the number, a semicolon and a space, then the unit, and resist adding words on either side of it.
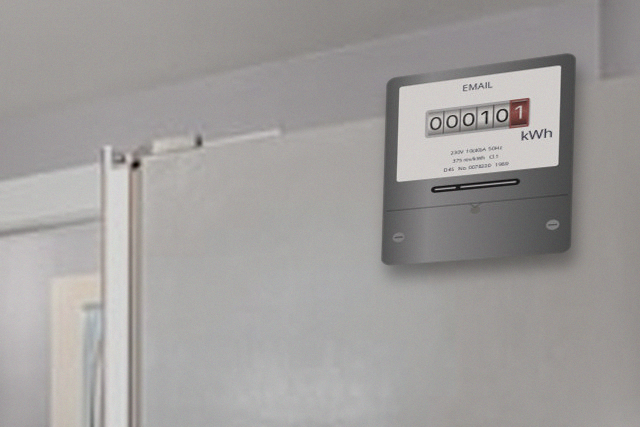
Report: 10.1; kWh
